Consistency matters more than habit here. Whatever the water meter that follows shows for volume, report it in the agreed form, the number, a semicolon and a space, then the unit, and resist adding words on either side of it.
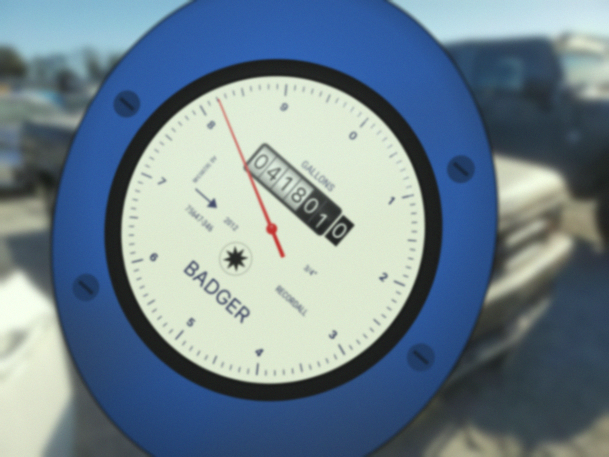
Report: 418008.2; gal
